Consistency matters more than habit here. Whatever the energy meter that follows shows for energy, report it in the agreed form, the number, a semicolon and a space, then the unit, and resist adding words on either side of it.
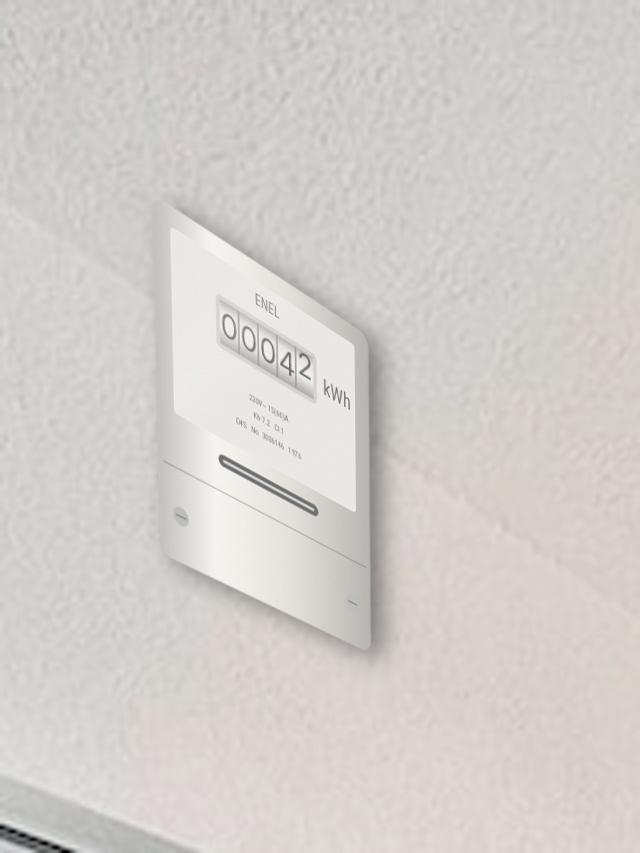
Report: 42; kWh
